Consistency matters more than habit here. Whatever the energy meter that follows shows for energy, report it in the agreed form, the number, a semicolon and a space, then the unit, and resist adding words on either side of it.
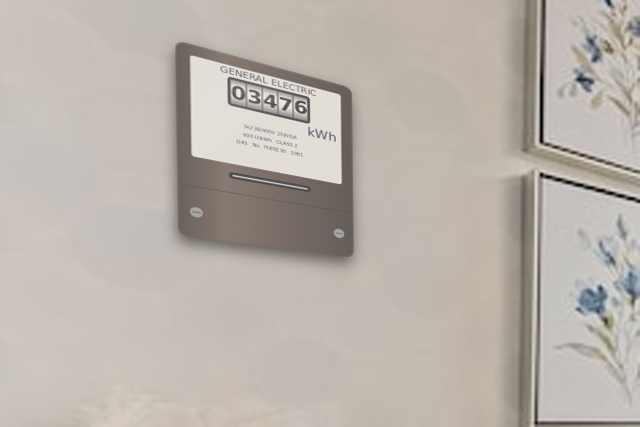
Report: 3476; kWh
